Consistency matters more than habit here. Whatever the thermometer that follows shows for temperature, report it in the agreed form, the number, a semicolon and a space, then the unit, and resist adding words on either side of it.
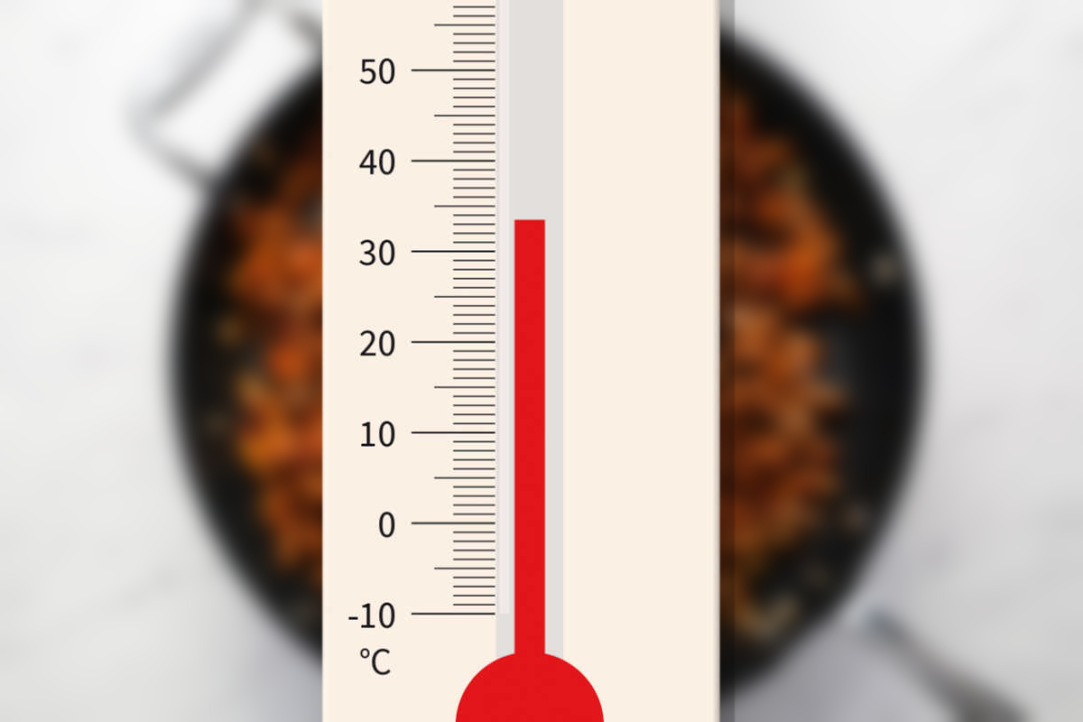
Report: 33.5; °C
